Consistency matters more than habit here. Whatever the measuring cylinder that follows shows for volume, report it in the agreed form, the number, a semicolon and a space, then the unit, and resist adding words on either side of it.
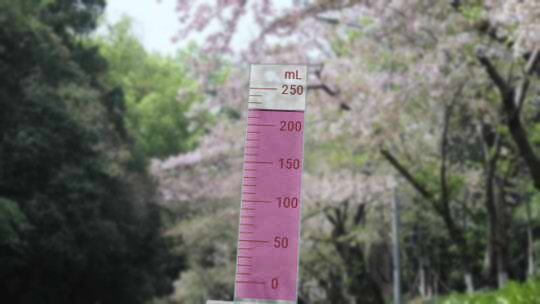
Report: 220; mL
